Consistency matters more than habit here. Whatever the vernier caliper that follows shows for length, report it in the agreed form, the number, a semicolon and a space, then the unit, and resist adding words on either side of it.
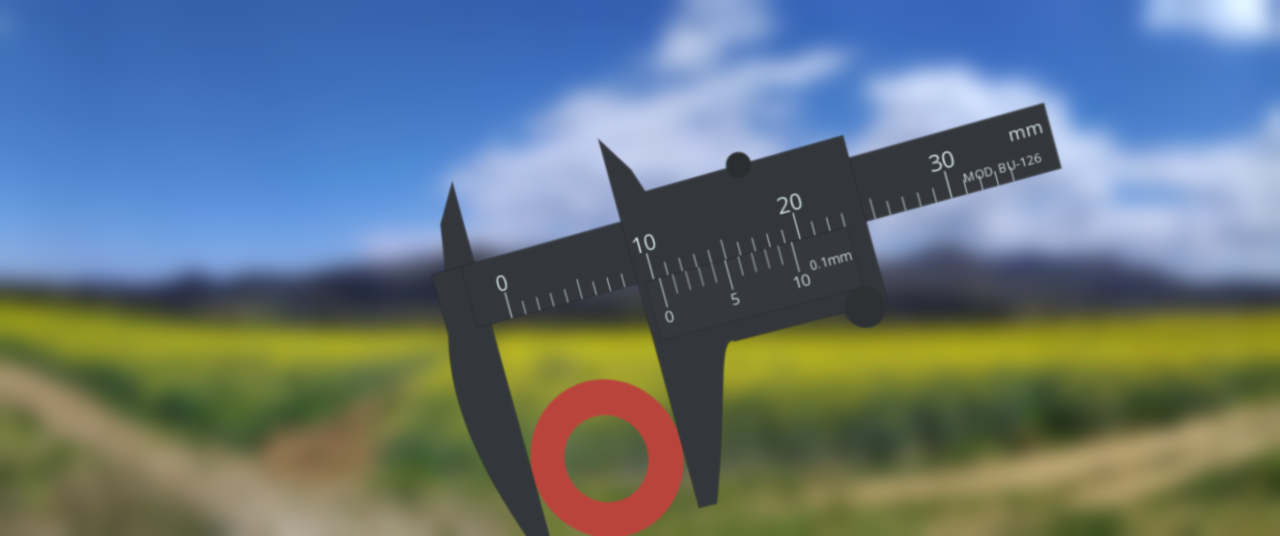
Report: 10.4; mm
